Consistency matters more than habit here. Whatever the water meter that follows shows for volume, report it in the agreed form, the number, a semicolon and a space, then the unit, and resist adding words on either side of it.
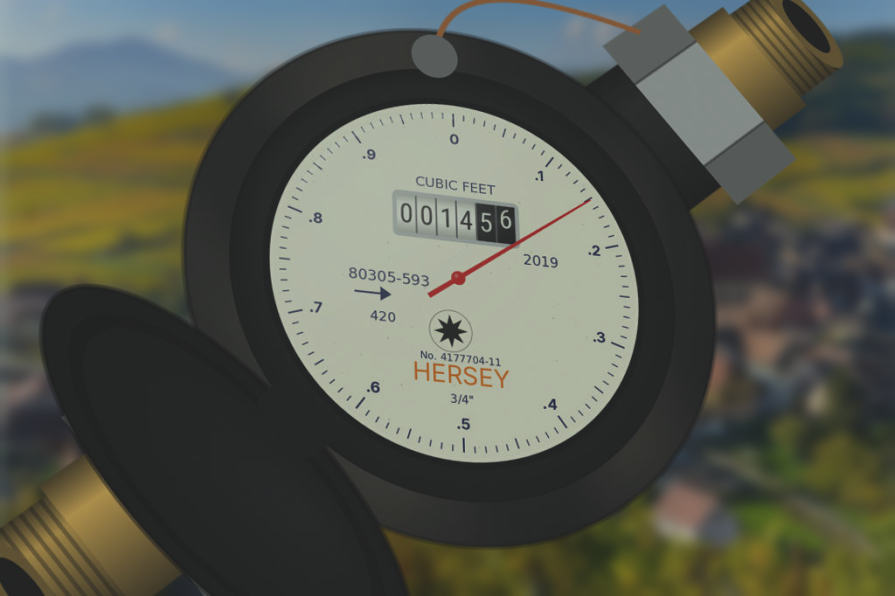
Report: 1456.15; ft³
